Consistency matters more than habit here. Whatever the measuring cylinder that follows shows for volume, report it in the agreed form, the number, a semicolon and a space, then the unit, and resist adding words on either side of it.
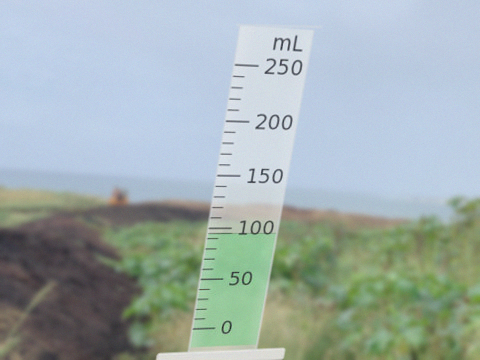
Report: 95; mL
